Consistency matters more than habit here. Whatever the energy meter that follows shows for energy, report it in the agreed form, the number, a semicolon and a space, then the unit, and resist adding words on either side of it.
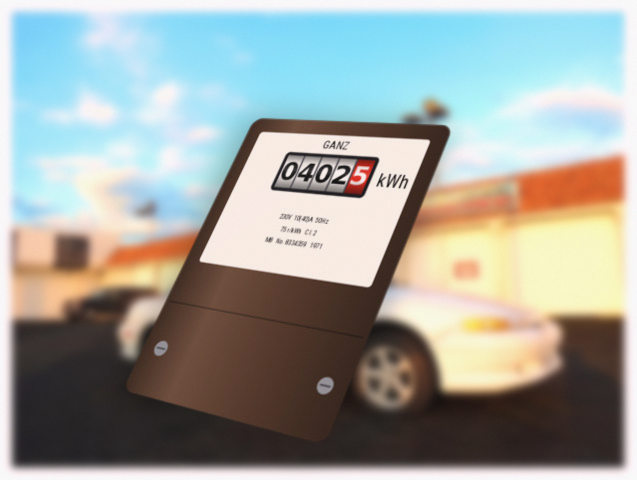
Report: 402.5; kWh
